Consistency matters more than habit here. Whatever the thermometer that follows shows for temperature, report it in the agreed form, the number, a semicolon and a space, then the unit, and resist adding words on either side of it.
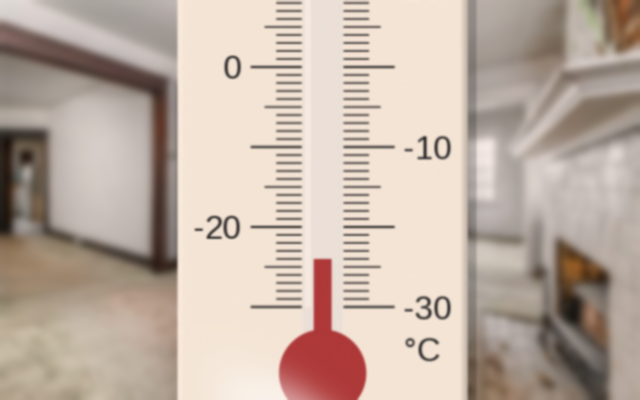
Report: -24; °C
